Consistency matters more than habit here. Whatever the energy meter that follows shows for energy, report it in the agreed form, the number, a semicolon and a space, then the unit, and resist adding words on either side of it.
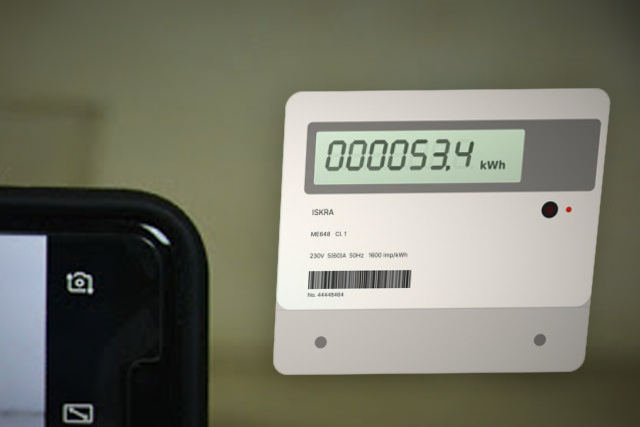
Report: 53.4; kWh
